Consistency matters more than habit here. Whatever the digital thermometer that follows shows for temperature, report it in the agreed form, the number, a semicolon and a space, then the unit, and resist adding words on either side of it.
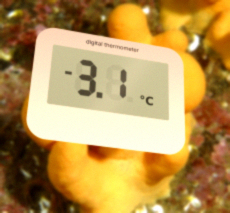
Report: -3.1; °C
